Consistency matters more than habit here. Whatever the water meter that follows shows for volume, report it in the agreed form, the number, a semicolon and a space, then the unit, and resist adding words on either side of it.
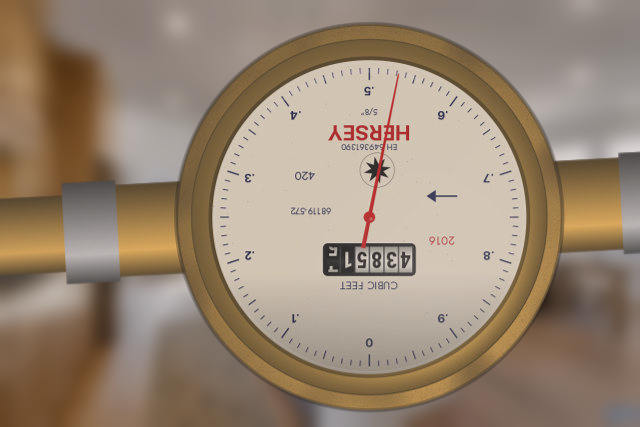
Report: 438514.53; ft³
